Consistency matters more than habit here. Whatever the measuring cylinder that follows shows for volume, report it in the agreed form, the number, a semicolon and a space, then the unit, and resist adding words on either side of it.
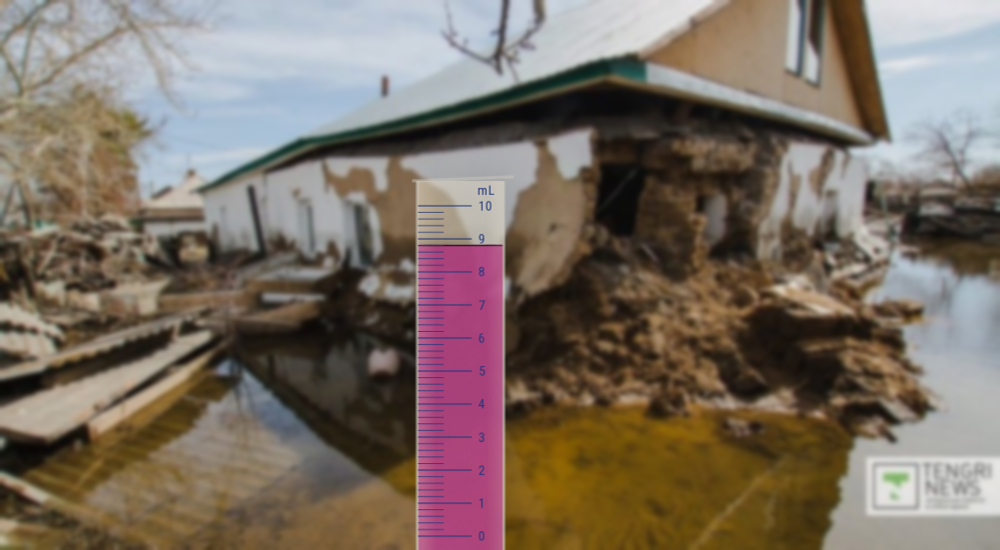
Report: 8.8; mL
